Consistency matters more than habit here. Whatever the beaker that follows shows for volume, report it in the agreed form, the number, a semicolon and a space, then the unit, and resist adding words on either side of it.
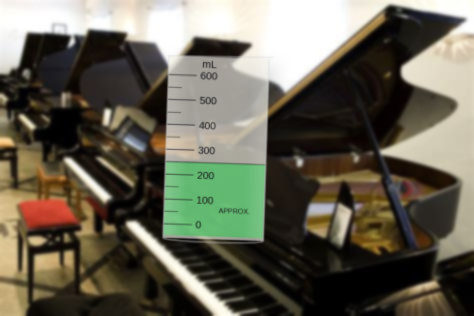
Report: 250; mL
